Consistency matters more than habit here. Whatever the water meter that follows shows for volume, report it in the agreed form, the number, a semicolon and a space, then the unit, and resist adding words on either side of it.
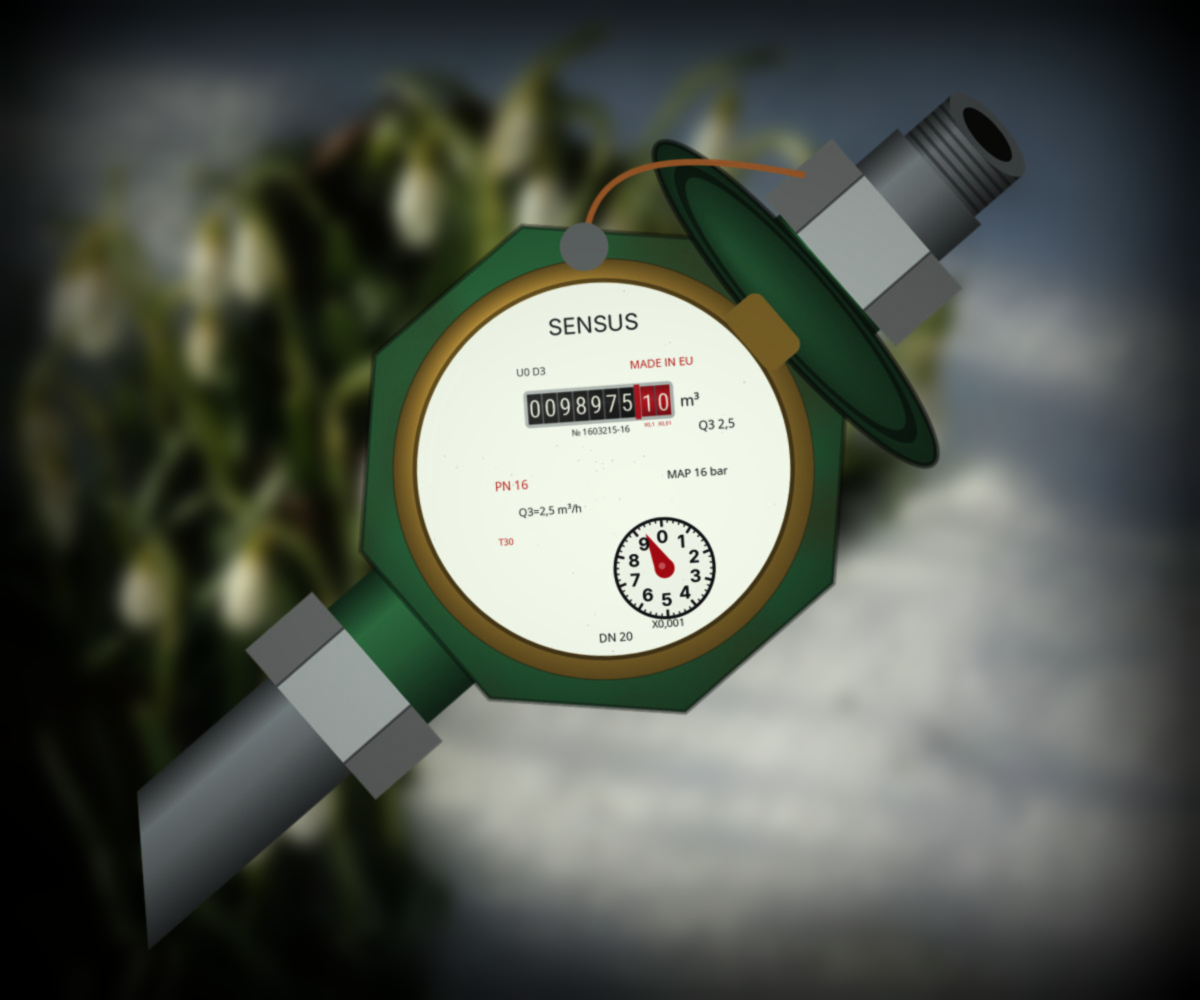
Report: 98975.099; m³
